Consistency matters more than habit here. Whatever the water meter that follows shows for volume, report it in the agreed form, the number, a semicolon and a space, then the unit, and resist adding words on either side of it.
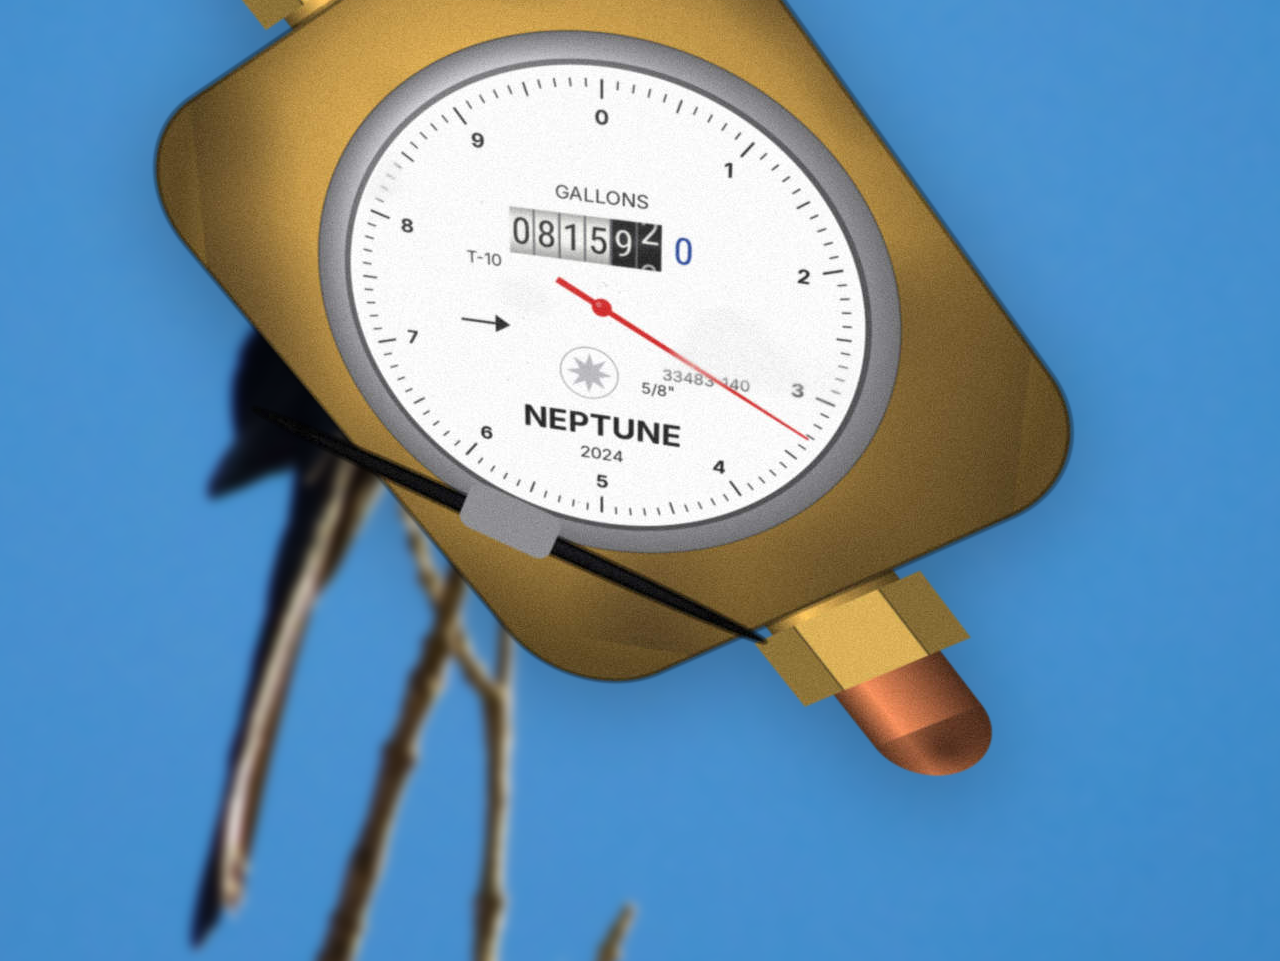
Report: 815923.3; gal
